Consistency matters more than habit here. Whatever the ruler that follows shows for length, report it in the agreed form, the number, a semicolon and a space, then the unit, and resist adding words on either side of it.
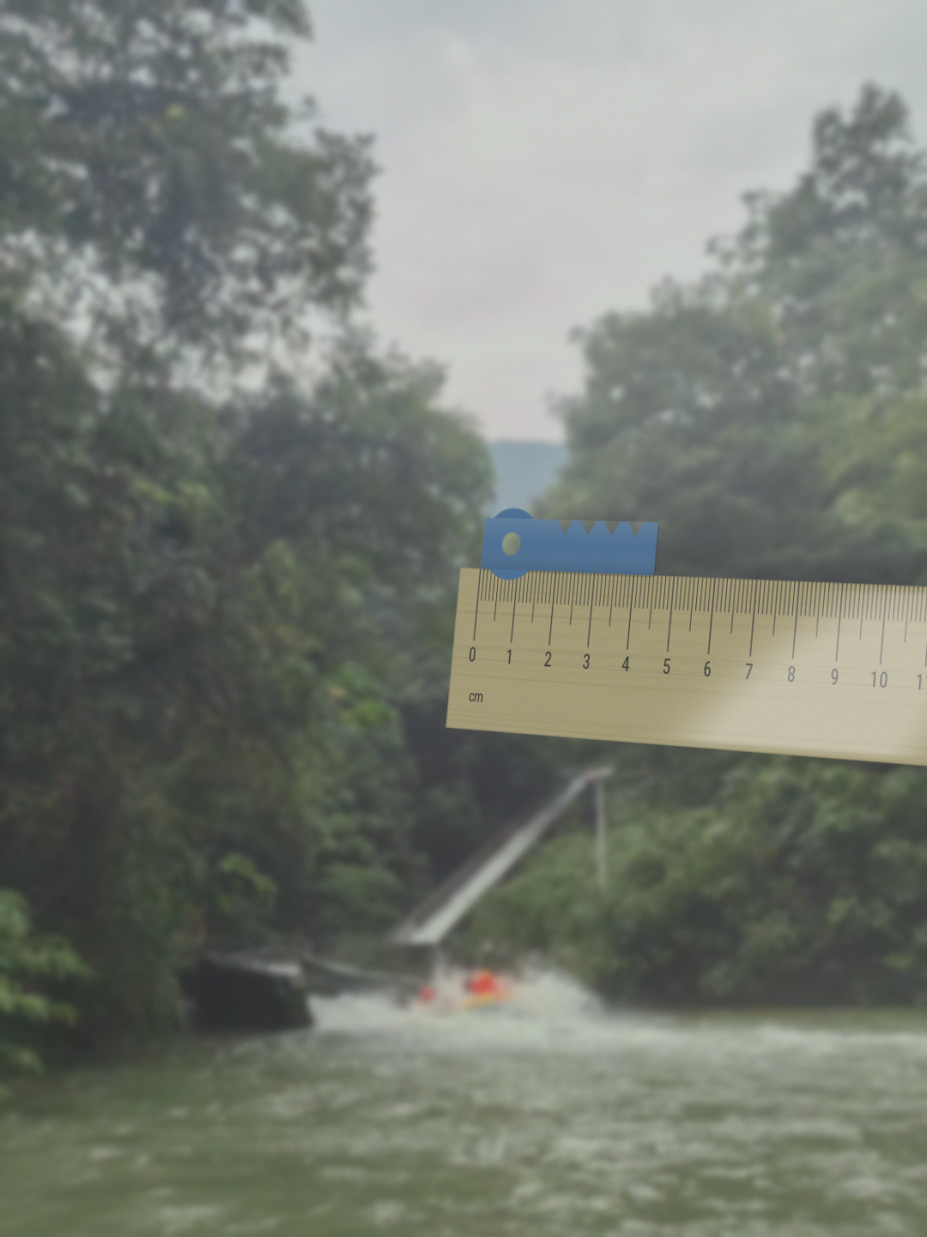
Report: 4.5; cm
